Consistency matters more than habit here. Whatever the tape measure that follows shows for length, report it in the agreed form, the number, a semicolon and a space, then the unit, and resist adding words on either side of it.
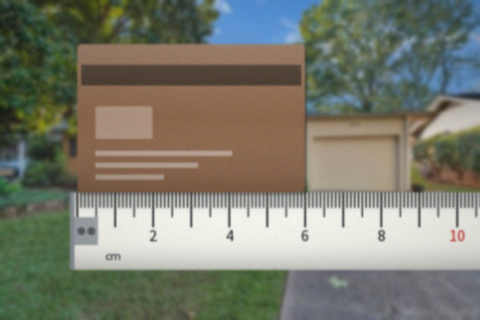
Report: 6; cm
